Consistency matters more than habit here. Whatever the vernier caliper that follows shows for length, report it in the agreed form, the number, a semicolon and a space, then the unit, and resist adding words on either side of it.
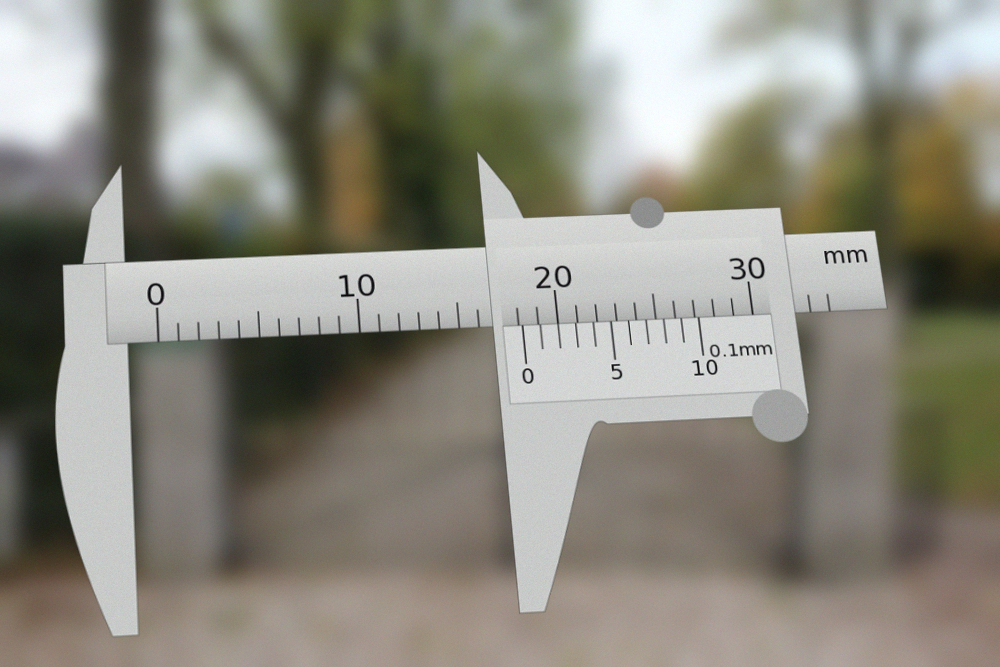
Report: 18.2; mm
